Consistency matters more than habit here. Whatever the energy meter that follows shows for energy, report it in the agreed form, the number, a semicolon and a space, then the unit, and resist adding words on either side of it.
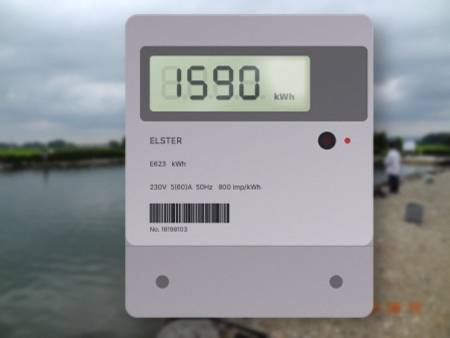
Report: 1590; kWh
